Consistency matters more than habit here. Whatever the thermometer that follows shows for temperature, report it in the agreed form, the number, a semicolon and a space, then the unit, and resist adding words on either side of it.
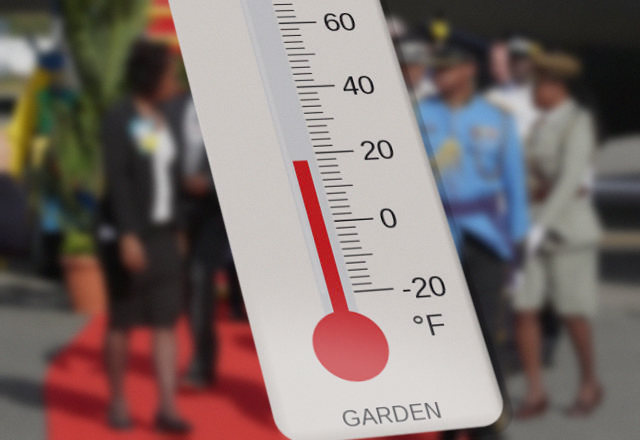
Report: 18; °F
